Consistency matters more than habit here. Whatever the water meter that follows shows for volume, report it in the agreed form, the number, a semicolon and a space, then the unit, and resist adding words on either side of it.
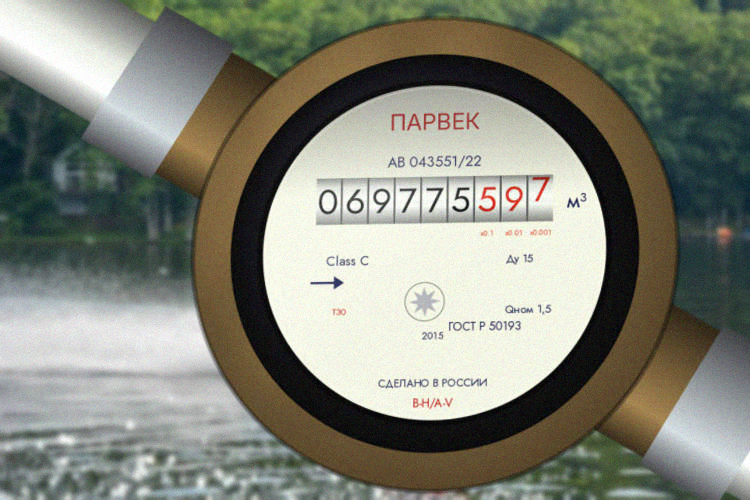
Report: 69775.597; m³
